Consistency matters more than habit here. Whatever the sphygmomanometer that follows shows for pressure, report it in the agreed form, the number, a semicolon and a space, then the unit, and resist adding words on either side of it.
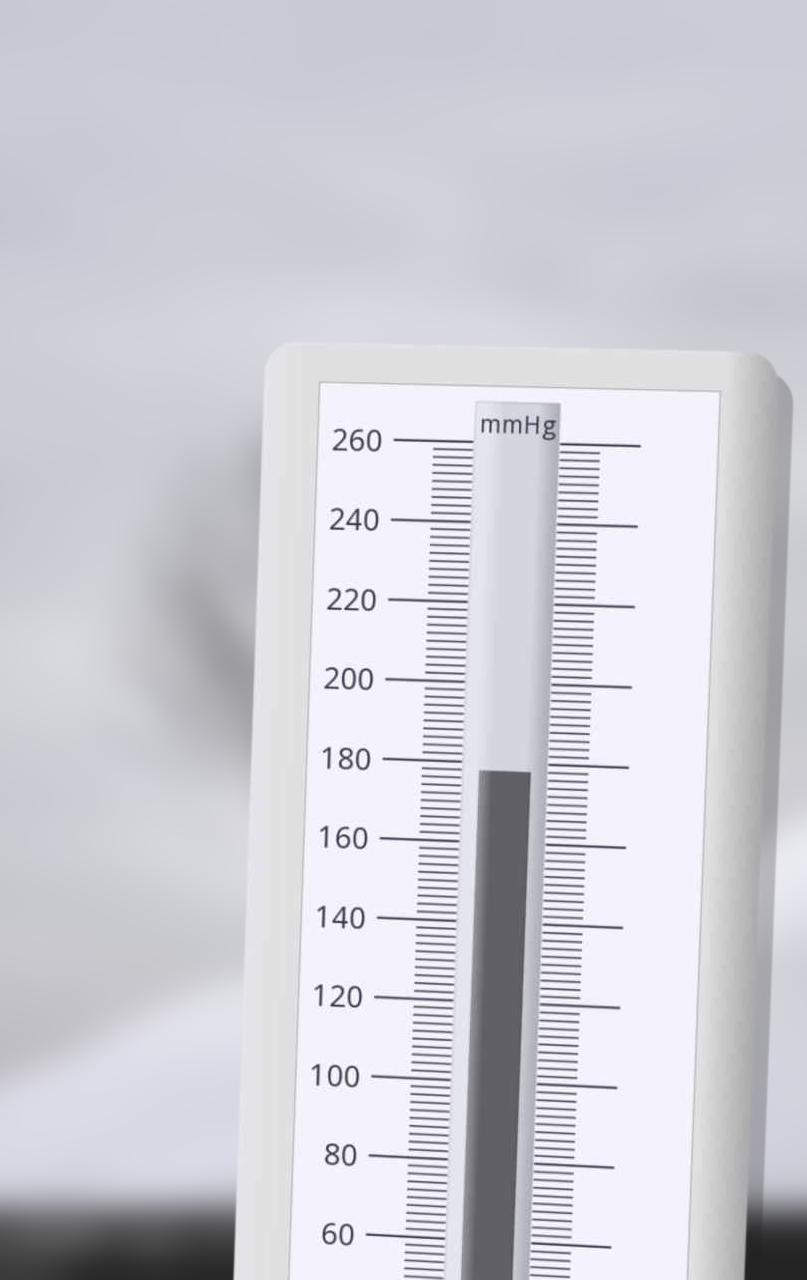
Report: 178; mmHg
